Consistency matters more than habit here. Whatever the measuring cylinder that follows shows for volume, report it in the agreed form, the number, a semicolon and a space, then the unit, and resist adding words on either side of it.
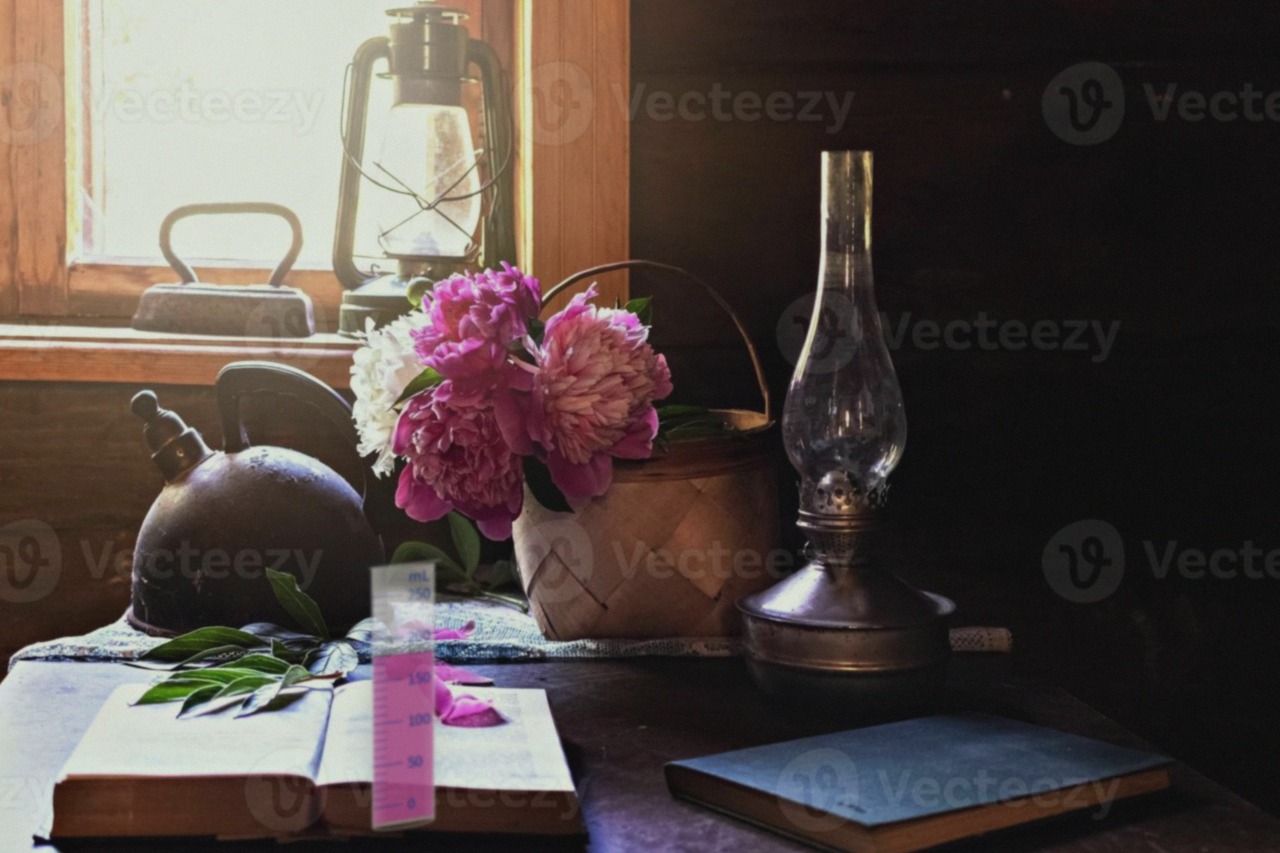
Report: 180; mL
